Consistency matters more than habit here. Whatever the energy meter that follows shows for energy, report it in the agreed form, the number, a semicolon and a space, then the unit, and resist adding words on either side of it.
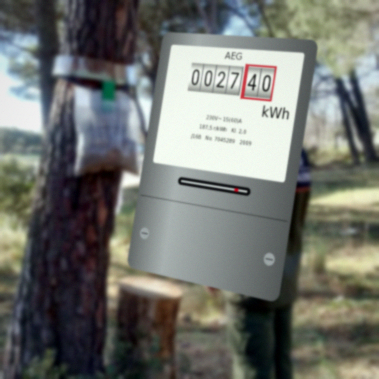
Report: 27.40; kWh
